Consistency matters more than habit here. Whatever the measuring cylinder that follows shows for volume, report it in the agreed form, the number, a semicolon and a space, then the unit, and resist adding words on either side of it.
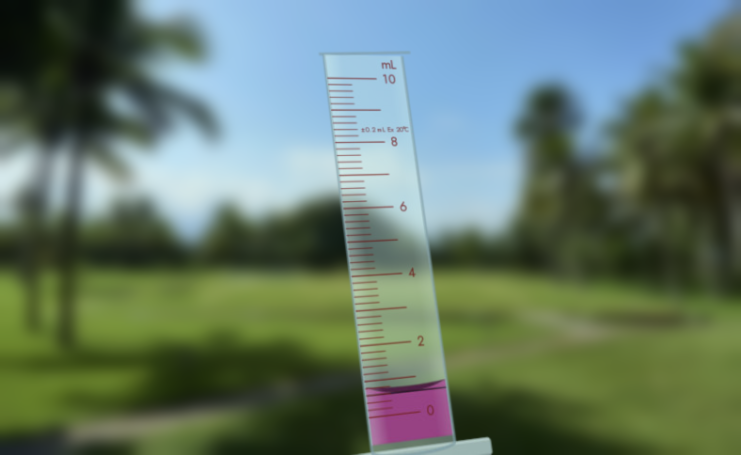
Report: 0.6; mL
